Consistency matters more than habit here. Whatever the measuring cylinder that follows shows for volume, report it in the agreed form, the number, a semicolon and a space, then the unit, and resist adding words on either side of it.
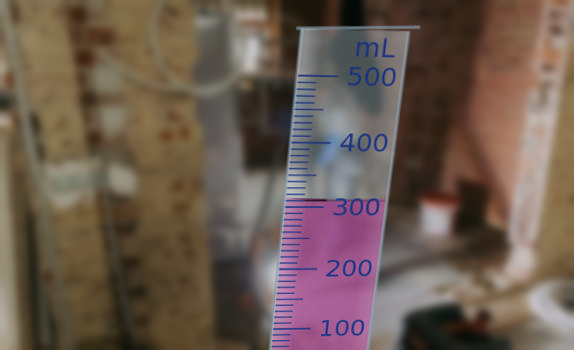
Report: 310; mL
